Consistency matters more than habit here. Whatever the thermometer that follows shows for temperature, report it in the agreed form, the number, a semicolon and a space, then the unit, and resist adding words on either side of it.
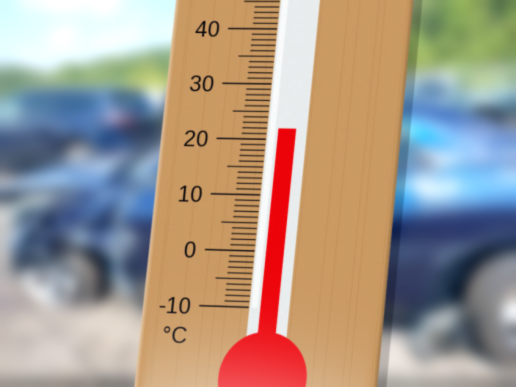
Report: 22; °C
